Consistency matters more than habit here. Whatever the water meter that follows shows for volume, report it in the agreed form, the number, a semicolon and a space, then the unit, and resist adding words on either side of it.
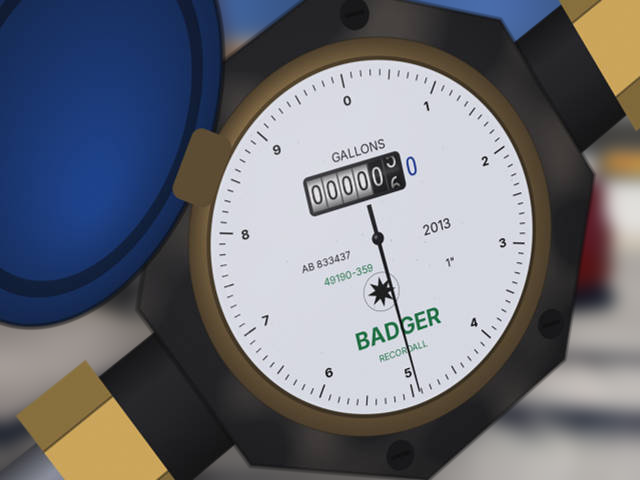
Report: 54.9; gal
